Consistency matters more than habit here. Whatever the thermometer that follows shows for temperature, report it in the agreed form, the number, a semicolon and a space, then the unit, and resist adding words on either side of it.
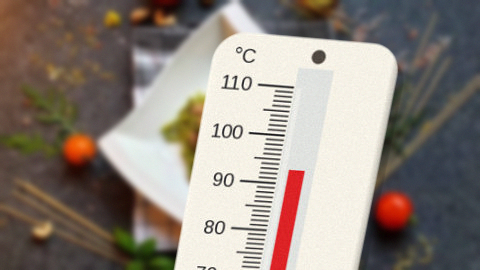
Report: 93; °C
